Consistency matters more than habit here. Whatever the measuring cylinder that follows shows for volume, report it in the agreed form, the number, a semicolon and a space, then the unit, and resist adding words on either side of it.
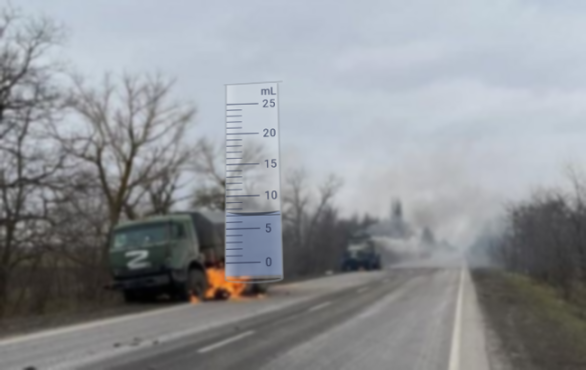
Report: 7; mL
